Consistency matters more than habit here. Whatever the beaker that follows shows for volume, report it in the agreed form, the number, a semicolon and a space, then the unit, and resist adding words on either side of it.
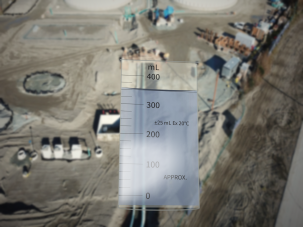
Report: 350; mL
